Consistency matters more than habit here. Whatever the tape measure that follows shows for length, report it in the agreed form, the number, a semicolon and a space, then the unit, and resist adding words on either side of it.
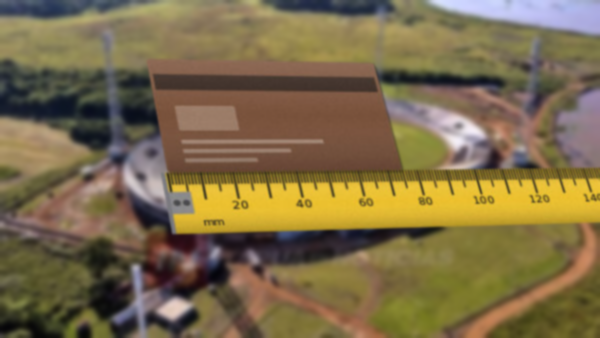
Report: 75; mm
